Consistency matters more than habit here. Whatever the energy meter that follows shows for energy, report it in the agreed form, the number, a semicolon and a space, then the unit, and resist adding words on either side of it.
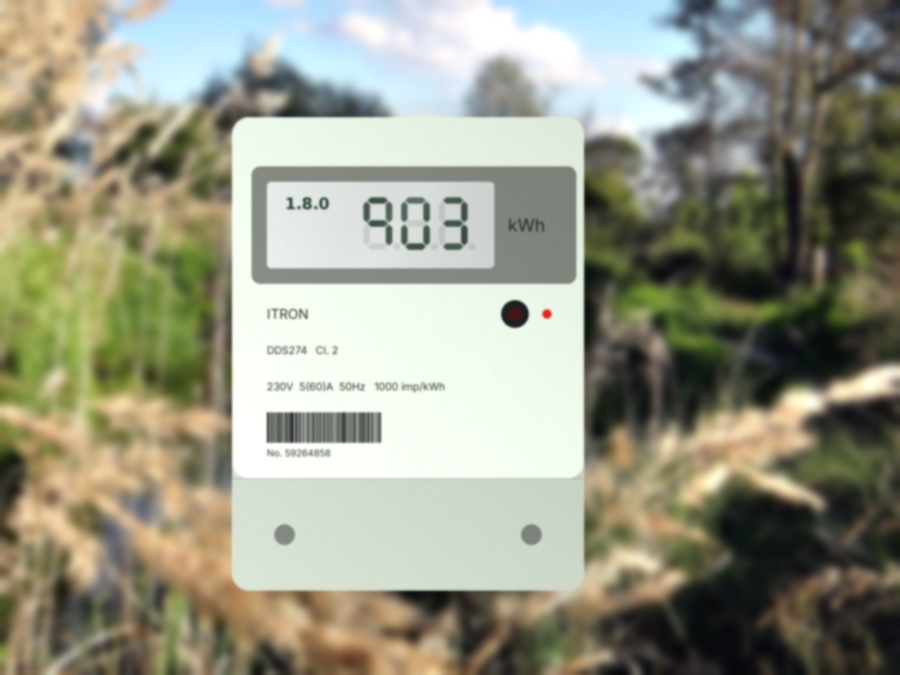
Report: 903; kWh
